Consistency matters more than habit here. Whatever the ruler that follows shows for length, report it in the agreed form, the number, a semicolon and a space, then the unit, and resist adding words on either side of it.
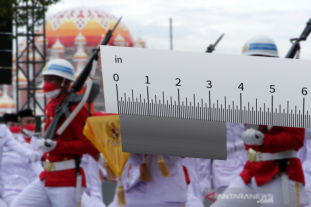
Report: 3.5; in
